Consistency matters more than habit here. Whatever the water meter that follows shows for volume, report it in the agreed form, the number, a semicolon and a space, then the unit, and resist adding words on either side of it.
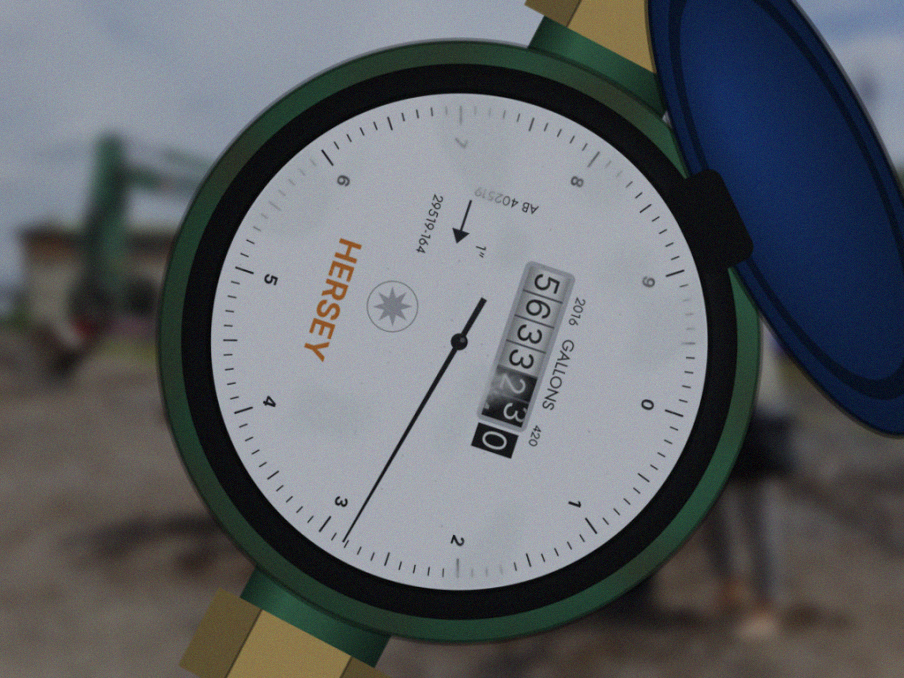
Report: 5633232.8; gal
